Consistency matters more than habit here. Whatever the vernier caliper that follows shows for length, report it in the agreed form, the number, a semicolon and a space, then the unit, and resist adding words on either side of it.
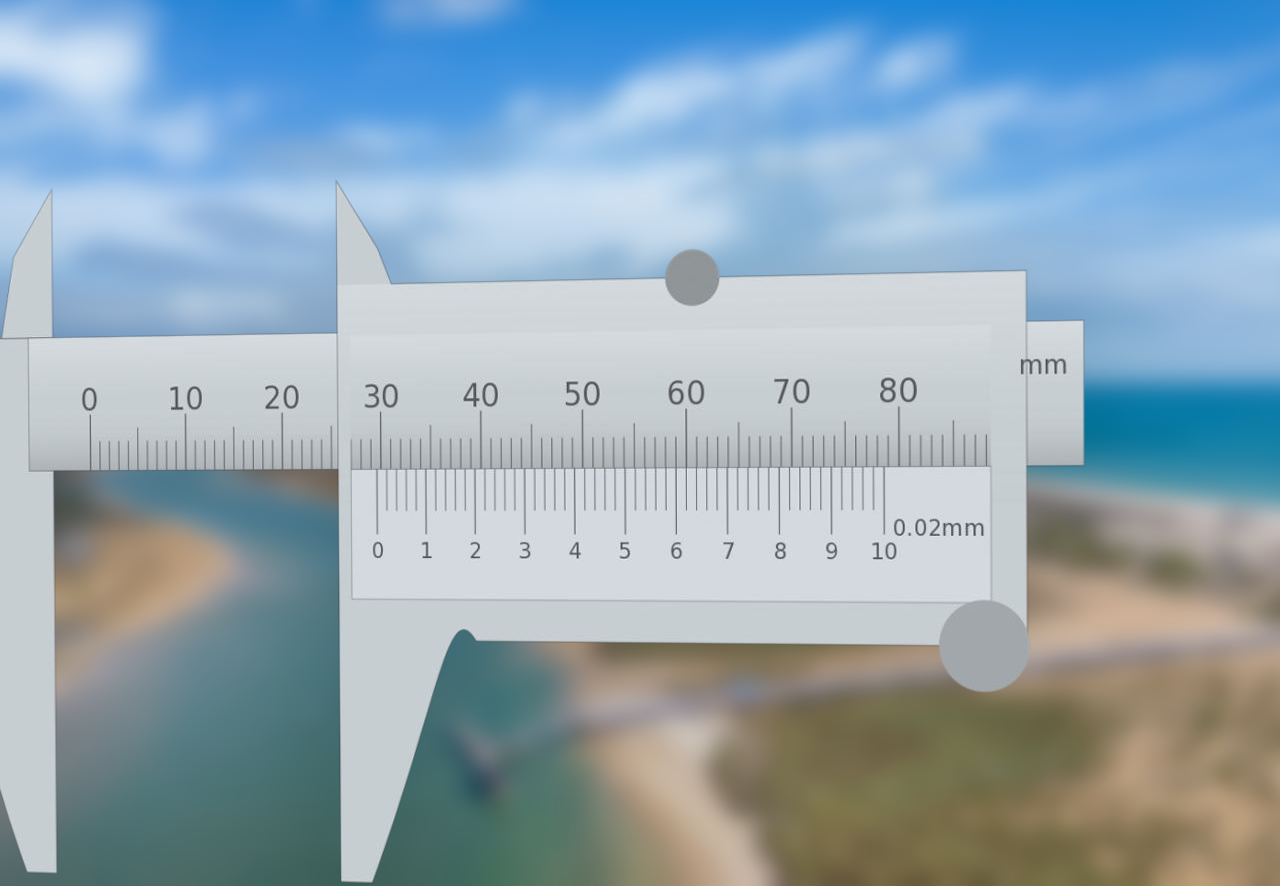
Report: 29.6; mm
